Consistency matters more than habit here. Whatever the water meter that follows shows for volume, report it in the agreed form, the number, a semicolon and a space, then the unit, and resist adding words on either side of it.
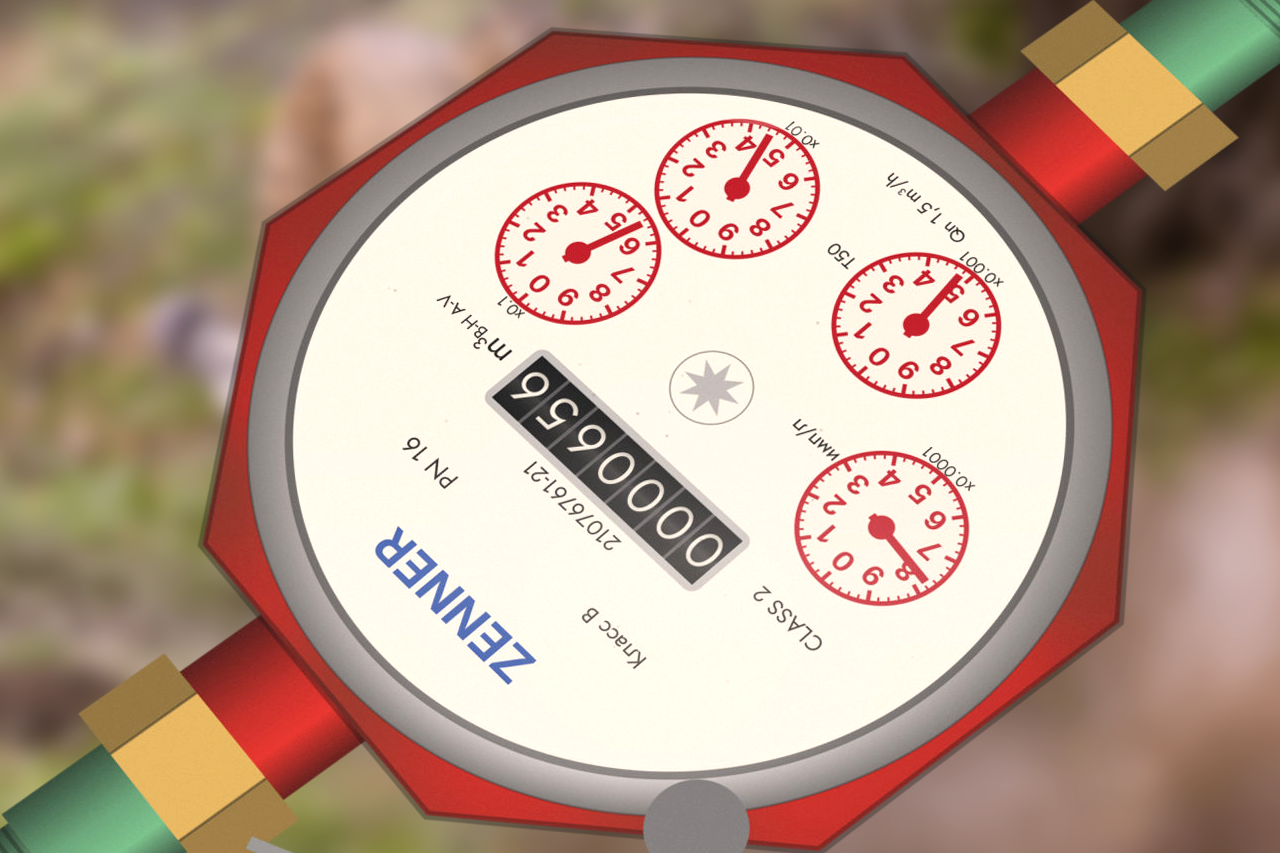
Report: 656.5447; m³
